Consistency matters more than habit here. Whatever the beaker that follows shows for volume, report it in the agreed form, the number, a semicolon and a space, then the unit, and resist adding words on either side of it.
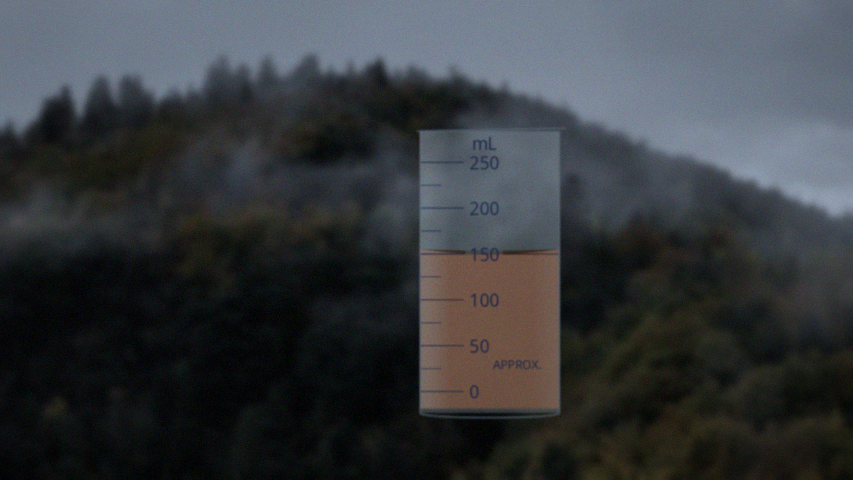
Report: 150; mL
